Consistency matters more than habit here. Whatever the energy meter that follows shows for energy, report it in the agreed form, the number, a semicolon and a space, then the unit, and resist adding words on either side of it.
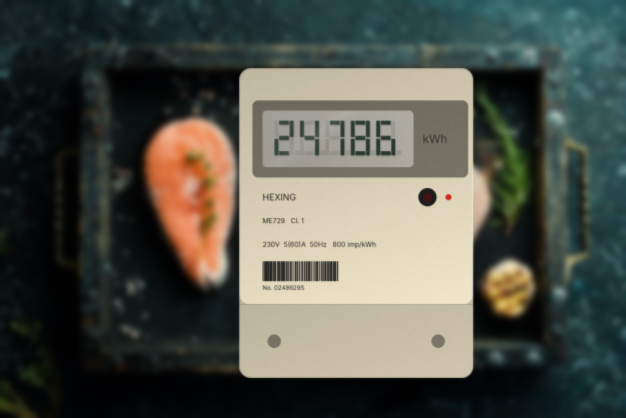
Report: 24786; kWh
